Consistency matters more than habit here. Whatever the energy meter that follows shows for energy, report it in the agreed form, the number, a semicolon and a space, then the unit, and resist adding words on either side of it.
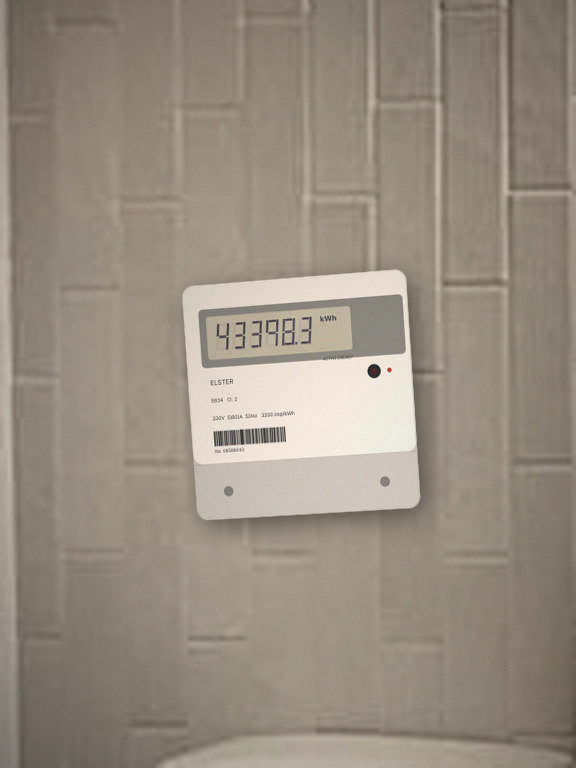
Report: 43398.3; kWh
